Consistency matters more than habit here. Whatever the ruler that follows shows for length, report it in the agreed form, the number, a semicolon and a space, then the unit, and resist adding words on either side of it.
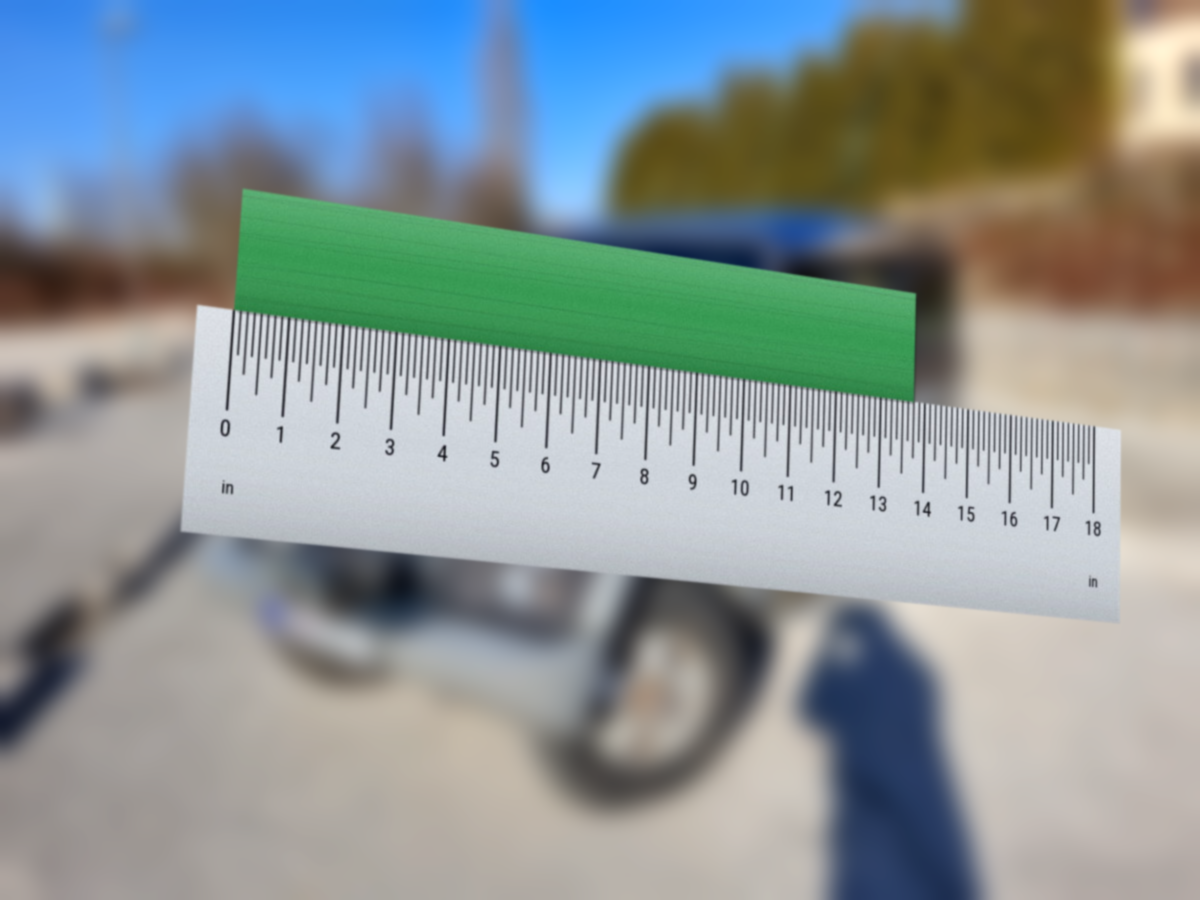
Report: 13.75; in
